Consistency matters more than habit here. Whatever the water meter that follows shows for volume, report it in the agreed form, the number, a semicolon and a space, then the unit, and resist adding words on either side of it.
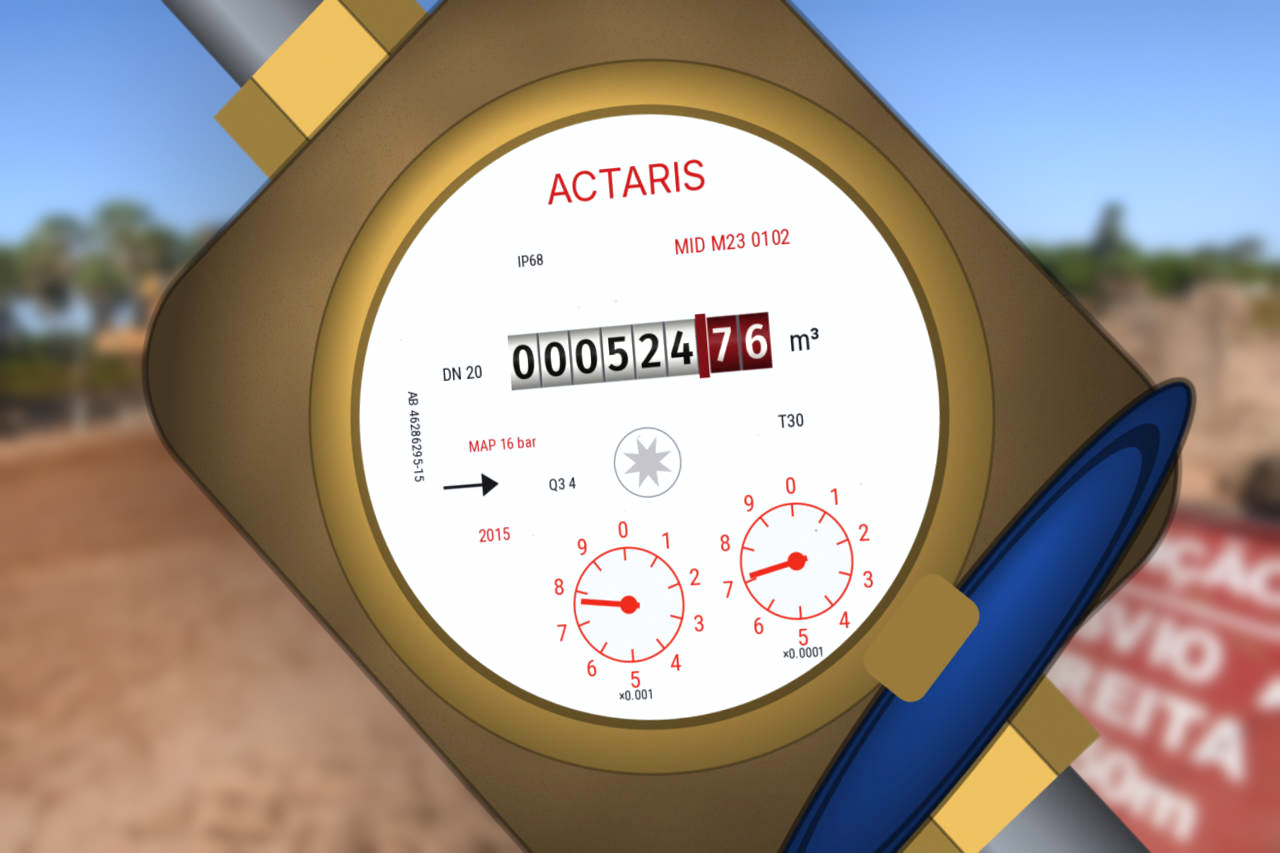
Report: 524.7677; m³
